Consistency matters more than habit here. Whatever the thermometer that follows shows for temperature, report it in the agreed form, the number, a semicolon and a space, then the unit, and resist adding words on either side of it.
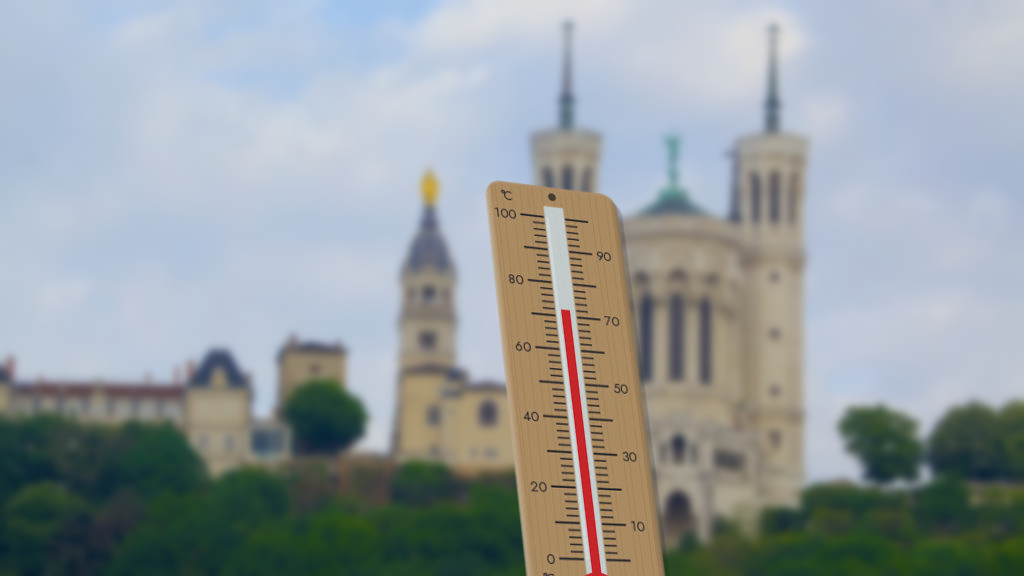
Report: 72; °C
